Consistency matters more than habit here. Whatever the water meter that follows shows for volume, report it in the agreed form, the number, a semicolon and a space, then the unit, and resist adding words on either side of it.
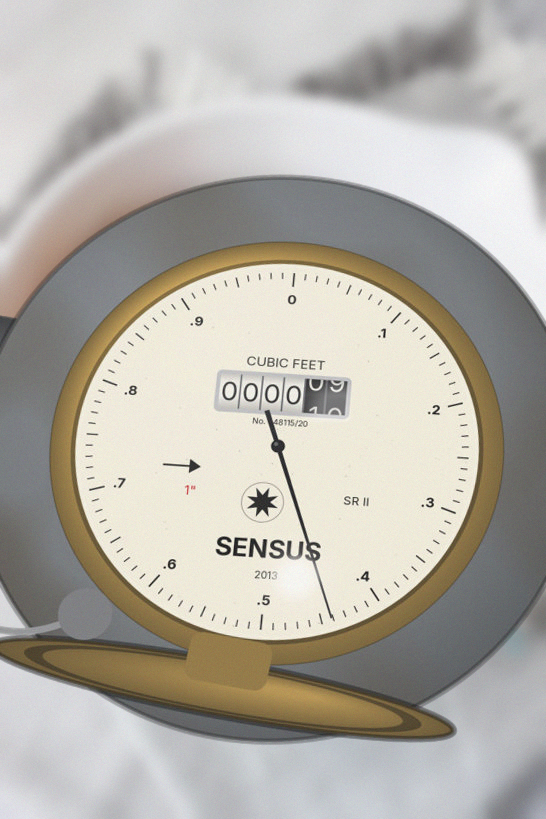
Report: 9.44; ft³
